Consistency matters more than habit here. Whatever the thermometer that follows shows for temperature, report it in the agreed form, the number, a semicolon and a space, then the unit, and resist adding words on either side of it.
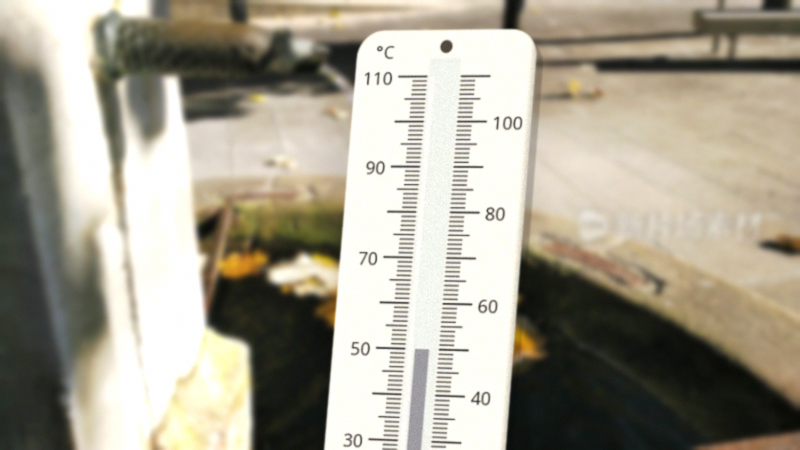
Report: 50; °C
